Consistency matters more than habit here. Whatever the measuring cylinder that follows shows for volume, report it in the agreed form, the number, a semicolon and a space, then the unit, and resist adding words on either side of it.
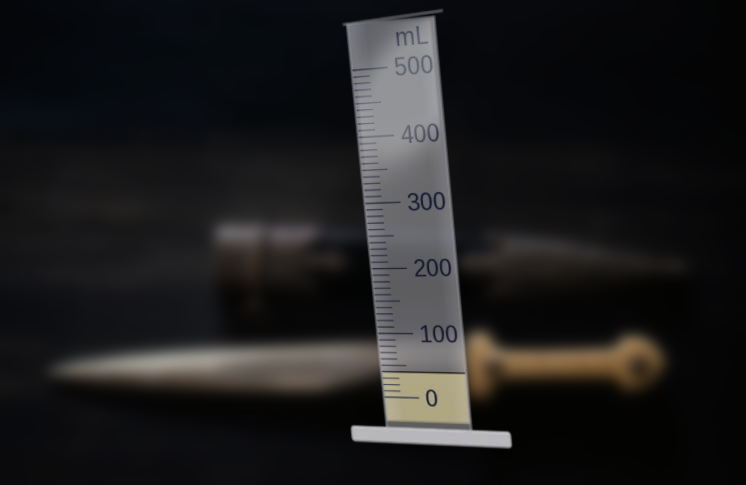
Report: 40; mL
